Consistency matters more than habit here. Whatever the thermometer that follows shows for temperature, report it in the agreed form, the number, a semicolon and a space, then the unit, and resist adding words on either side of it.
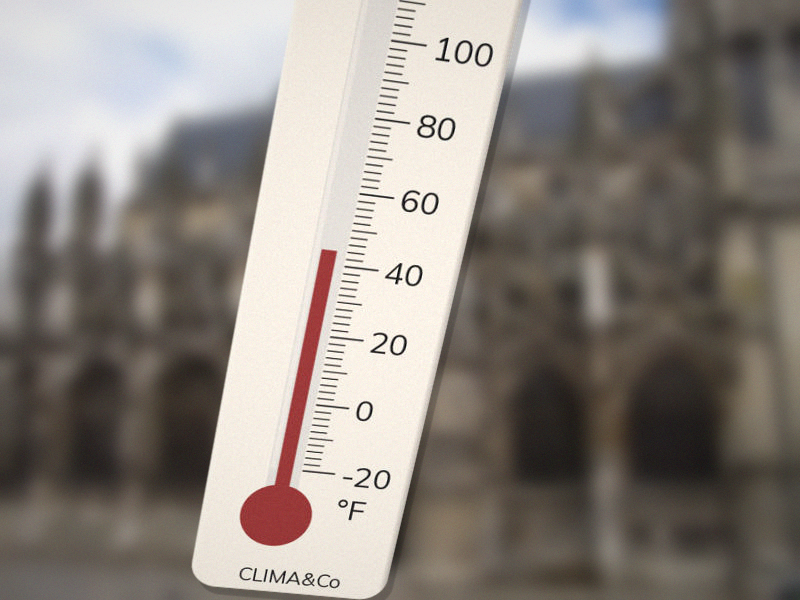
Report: 44; °F
